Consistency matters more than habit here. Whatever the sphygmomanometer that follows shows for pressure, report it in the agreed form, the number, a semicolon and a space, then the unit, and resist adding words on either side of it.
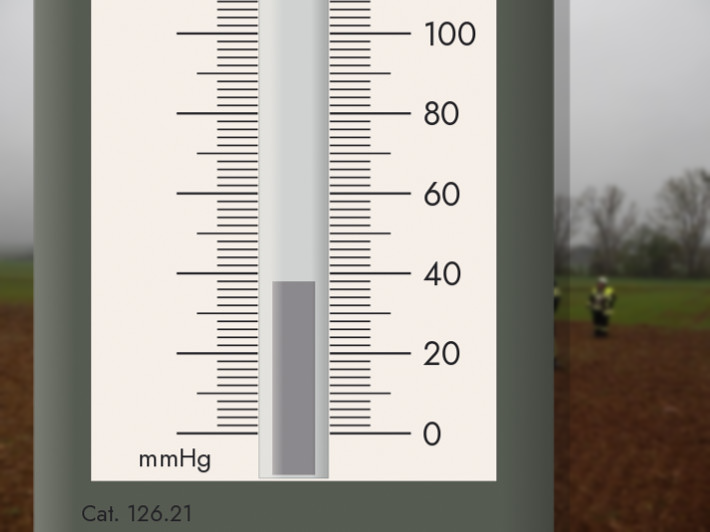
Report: 38; mmHg
